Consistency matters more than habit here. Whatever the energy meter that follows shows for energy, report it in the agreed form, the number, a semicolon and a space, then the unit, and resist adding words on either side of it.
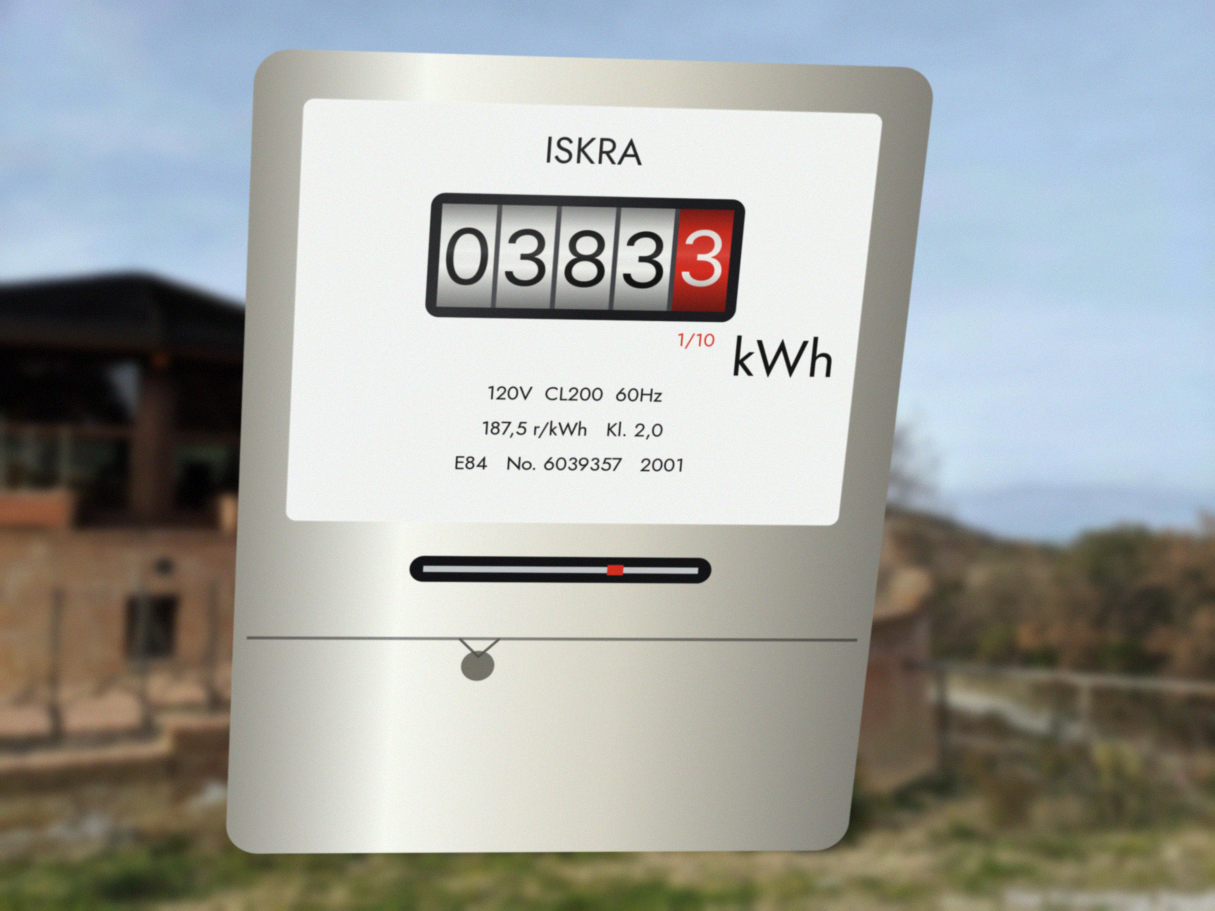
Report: 383.3; kWh
